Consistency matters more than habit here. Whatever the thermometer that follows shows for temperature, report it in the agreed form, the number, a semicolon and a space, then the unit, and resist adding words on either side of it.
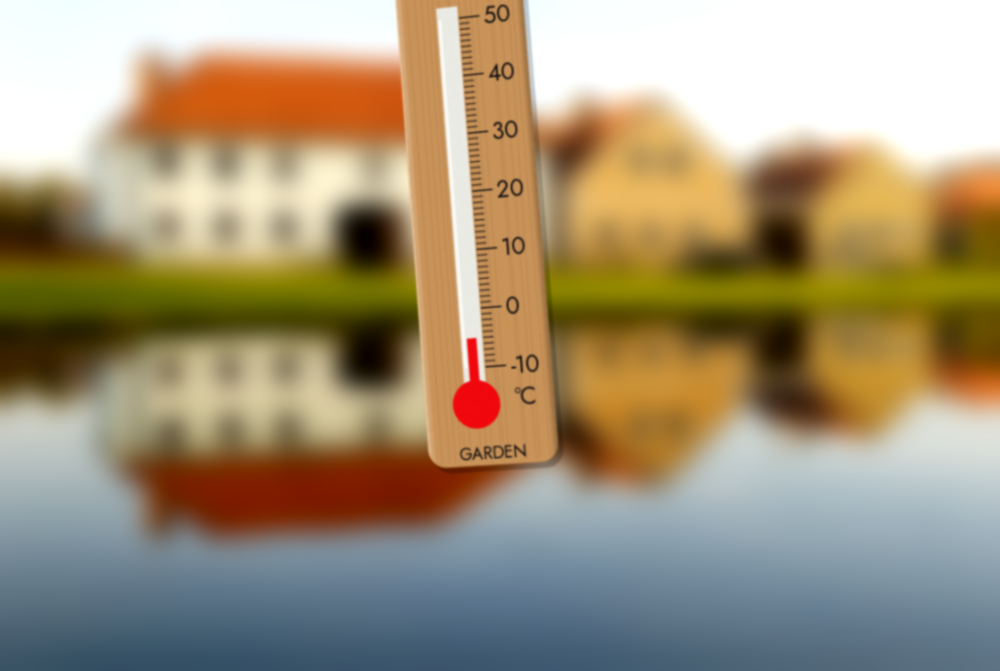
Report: -5; °C
